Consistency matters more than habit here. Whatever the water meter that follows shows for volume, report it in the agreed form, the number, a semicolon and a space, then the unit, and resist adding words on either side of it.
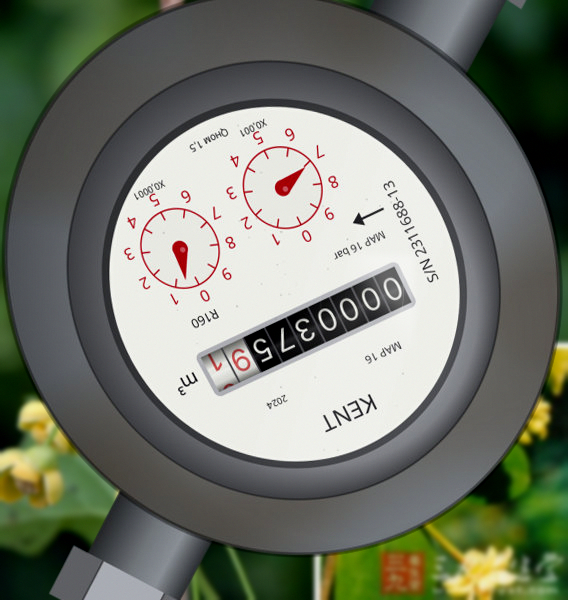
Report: 375.9070; m³
